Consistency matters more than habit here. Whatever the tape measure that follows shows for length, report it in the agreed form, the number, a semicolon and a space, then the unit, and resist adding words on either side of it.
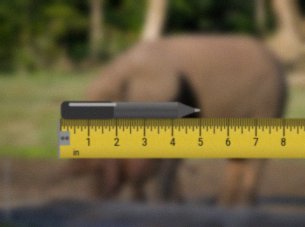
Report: 5; in
